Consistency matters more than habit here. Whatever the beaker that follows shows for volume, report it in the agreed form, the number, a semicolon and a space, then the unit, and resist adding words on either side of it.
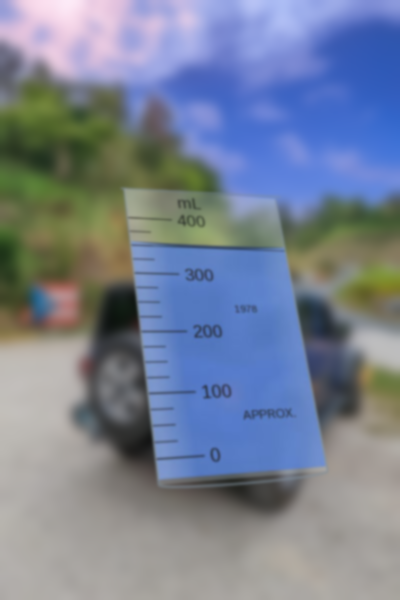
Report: 350; mL
